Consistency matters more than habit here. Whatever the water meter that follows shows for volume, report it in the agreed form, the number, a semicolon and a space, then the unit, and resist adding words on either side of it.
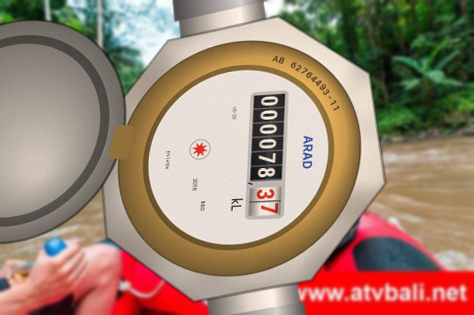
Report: 78.37; kL
